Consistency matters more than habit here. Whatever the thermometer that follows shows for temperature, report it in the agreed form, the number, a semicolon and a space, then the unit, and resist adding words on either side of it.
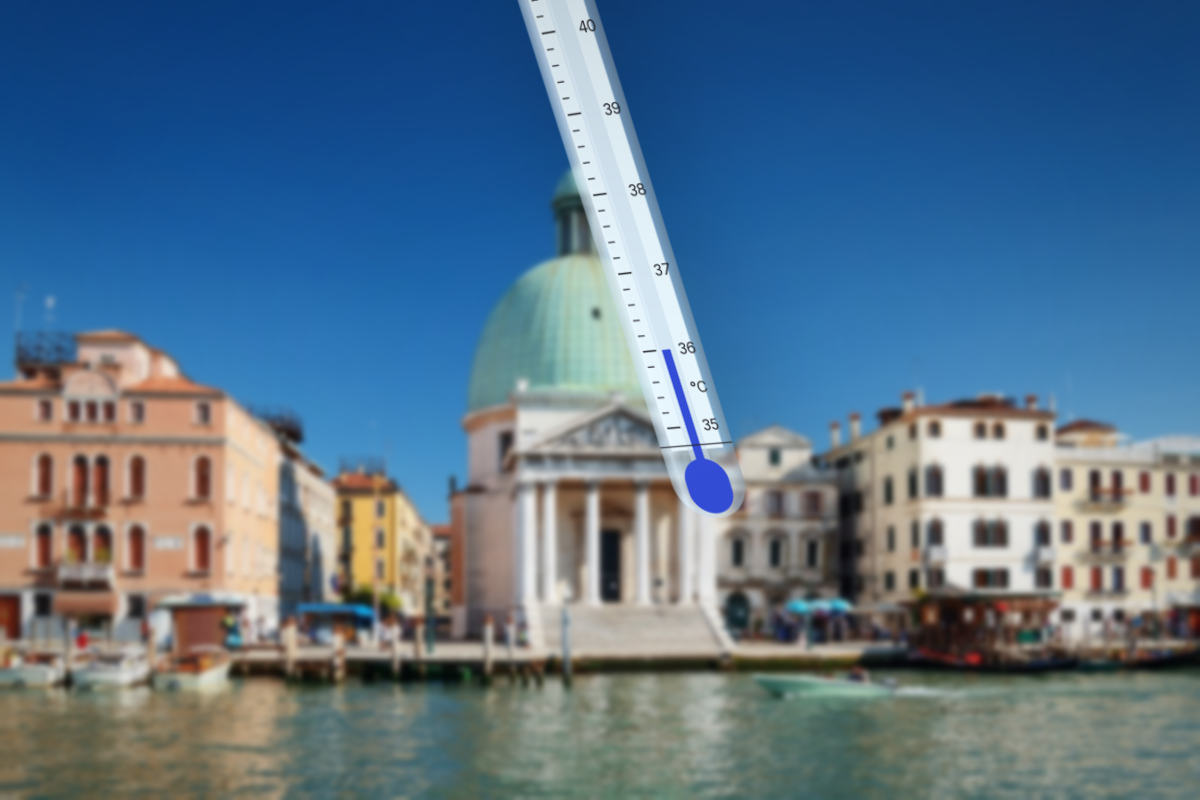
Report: 36; °C
